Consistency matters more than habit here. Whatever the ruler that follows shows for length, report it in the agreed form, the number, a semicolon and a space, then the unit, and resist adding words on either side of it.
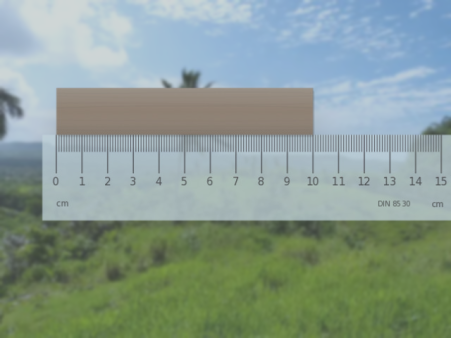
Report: 10; cm
